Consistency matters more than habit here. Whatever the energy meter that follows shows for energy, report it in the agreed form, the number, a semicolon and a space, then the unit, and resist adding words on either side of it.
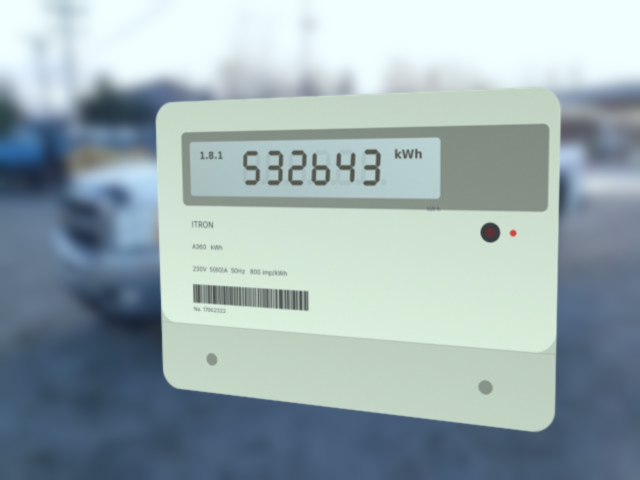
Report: 532643; kWh
